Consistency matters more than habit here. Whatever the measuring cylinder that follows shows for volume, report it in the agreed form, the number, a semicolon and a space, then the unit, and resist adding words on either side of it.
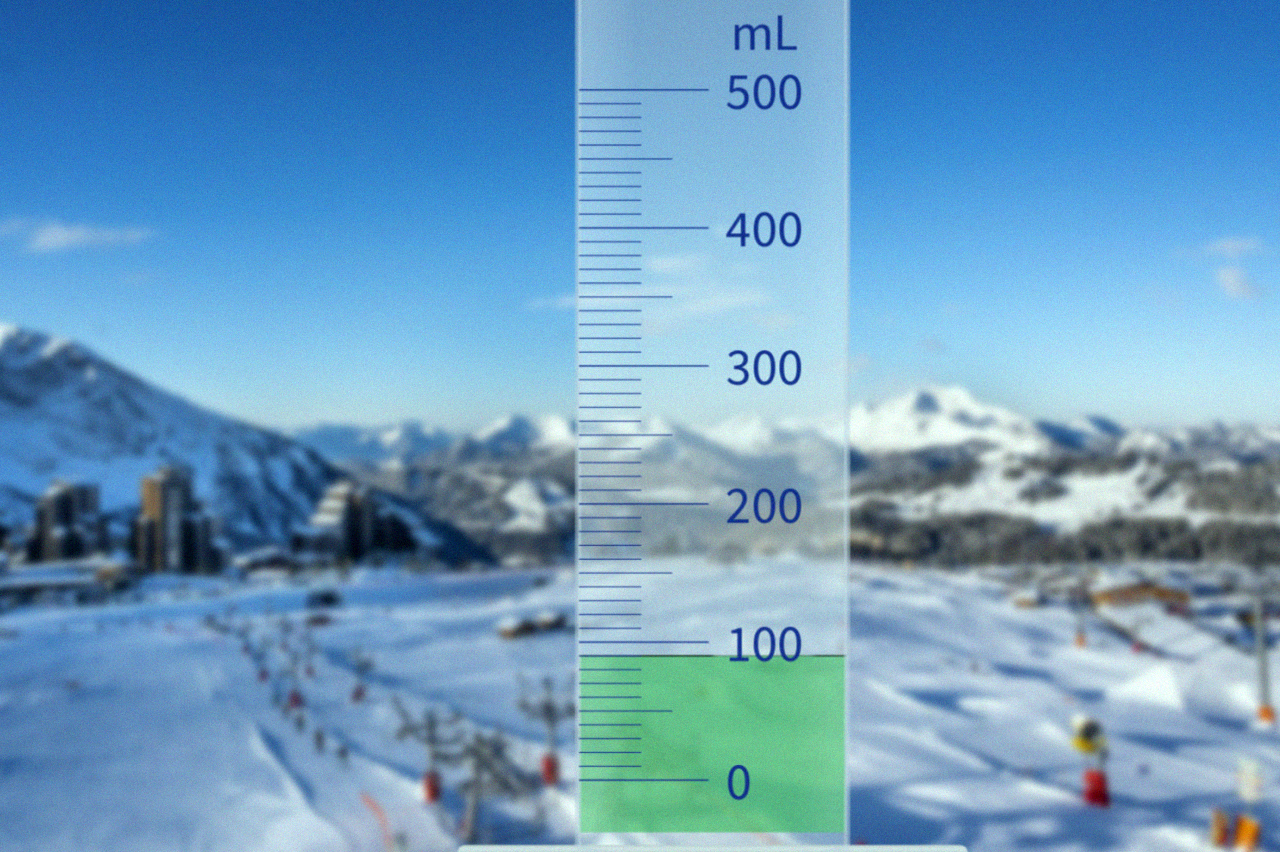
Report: 90; mL
